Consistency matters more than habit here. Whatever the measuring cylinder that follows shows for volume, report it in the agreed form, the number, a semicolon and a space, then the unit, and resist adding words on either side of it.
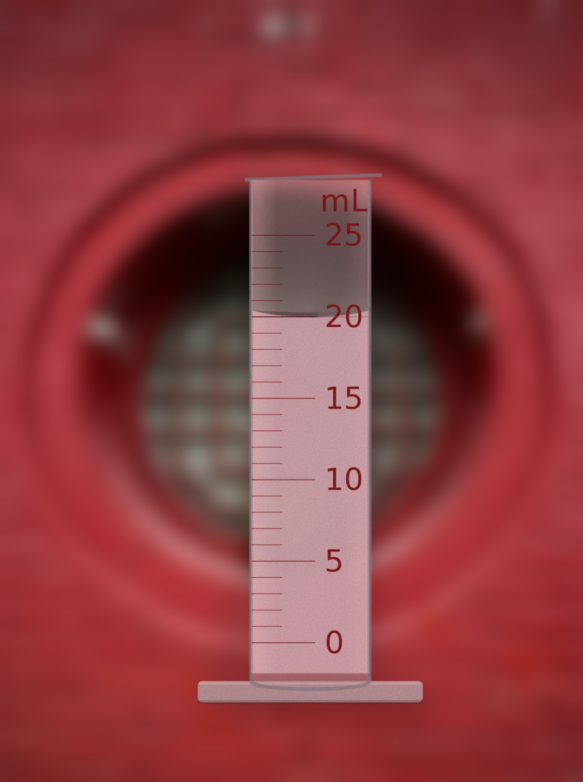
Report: 20; mL
